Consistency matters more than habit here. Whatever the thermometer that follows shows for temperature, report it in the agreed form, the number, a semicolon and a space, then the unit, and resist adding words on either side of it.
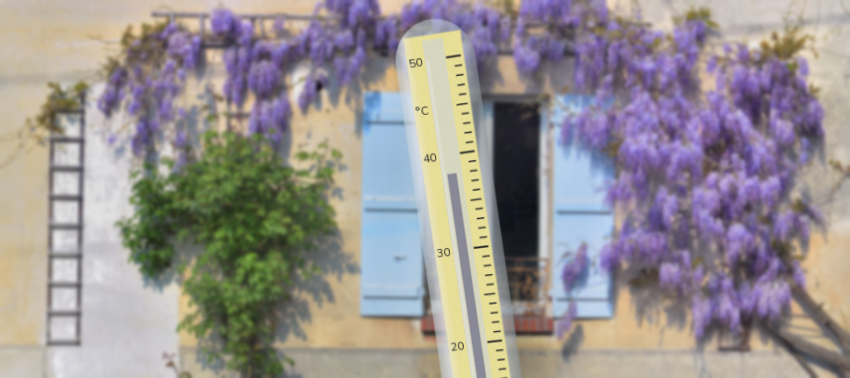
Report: 38; °C
